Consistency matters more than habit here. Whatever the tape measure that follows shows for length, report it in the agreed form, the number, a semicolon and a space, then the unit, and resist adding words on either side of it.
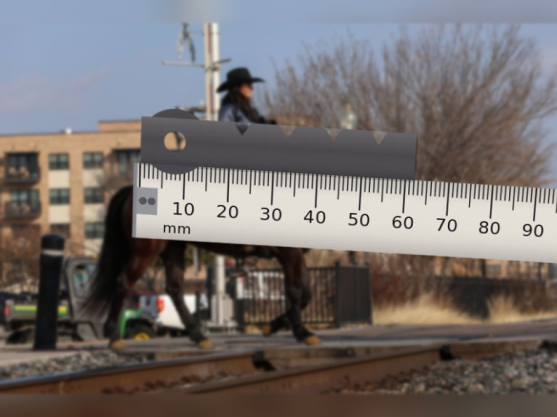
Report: 62; mm
